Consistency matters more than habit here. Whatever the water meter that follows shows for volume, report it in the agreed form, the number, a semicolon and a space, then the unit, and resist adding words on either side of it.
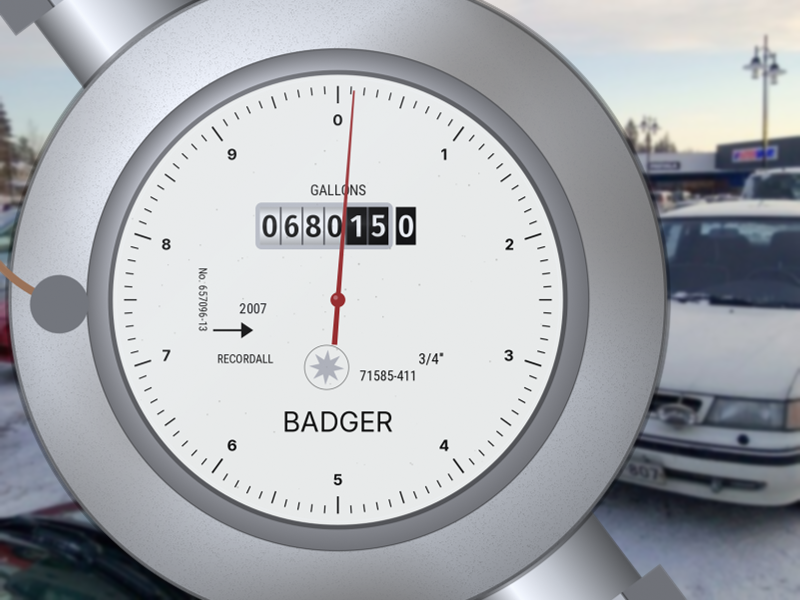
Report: 680150.1; gal
